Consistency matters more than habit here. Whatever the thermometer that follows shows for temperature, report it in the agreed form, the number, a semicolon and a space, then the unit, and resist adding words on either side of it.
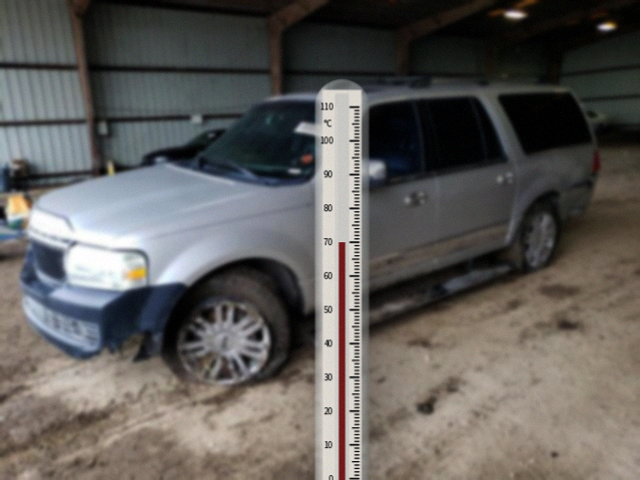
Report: 70; °C
